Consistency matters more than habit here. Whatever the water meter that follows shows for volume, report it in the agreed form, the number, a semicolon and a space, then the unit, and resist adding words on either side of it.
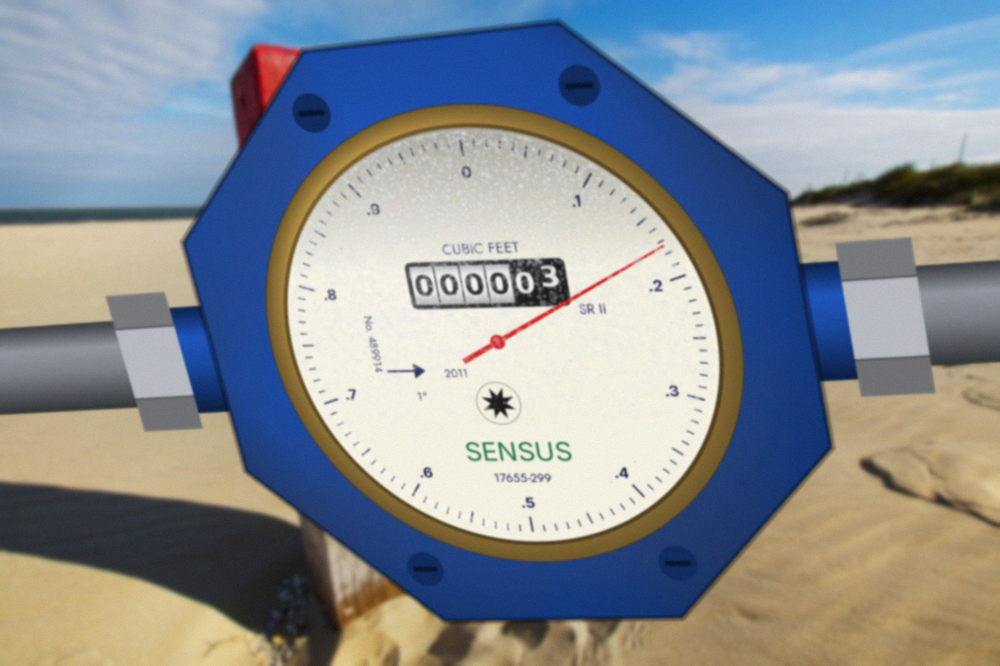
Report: 3.17; ft³
